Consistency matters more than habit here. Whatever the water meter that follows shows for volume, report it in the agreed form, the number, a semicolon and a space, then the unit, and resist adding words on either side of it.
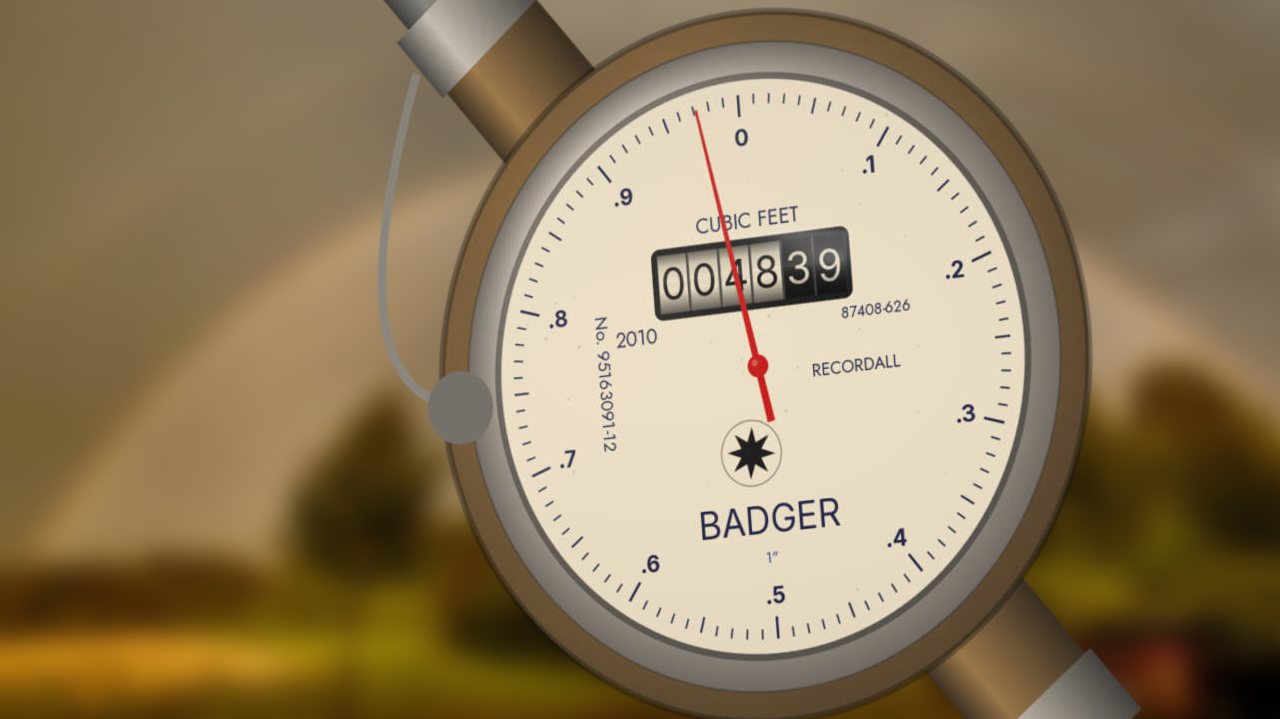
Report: 4838.97; ft³
